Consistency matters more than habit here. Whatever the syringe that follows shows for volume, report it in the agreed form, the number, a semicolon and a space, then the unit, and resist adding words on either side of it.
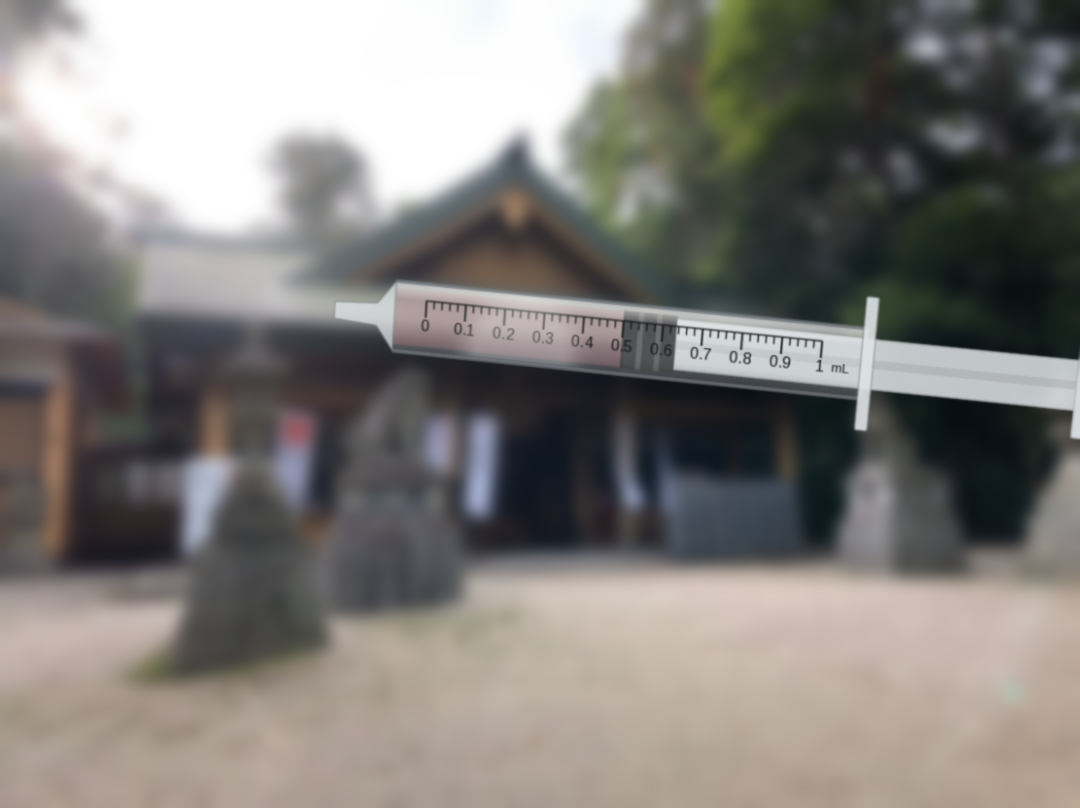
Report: 0.5; mL
